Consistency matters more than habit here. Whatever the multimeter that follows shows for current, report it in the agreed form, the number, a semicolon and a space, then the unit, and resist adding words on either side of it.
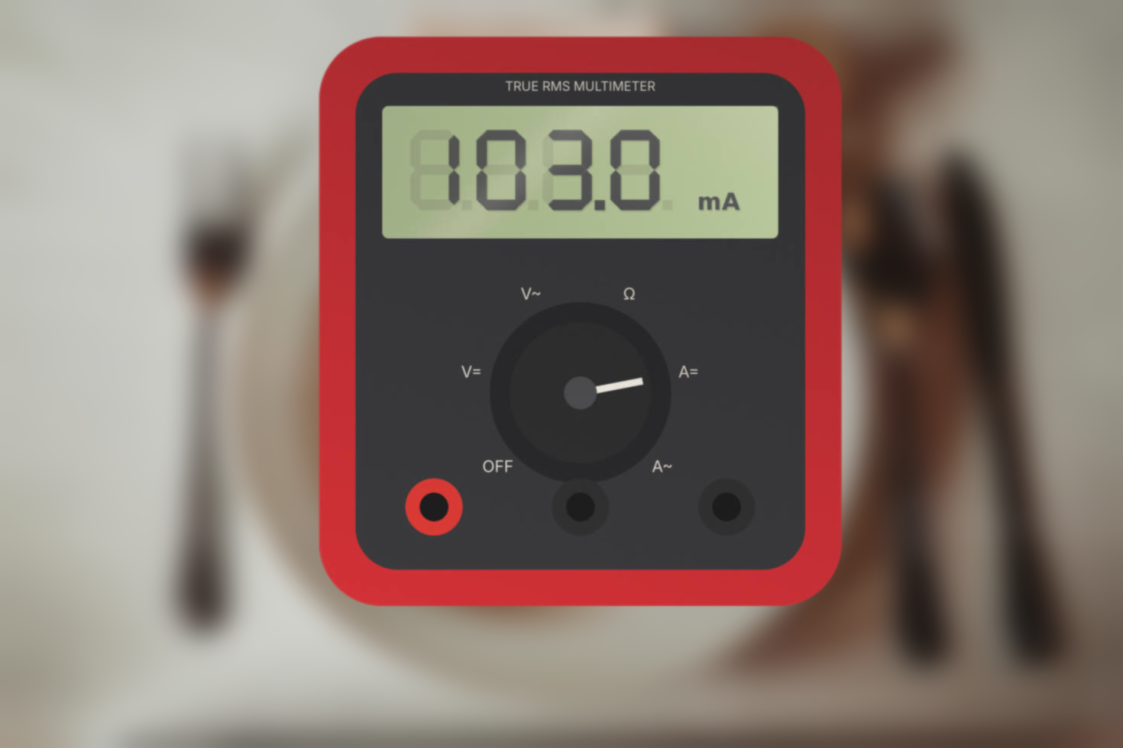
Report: 103.0; mA
